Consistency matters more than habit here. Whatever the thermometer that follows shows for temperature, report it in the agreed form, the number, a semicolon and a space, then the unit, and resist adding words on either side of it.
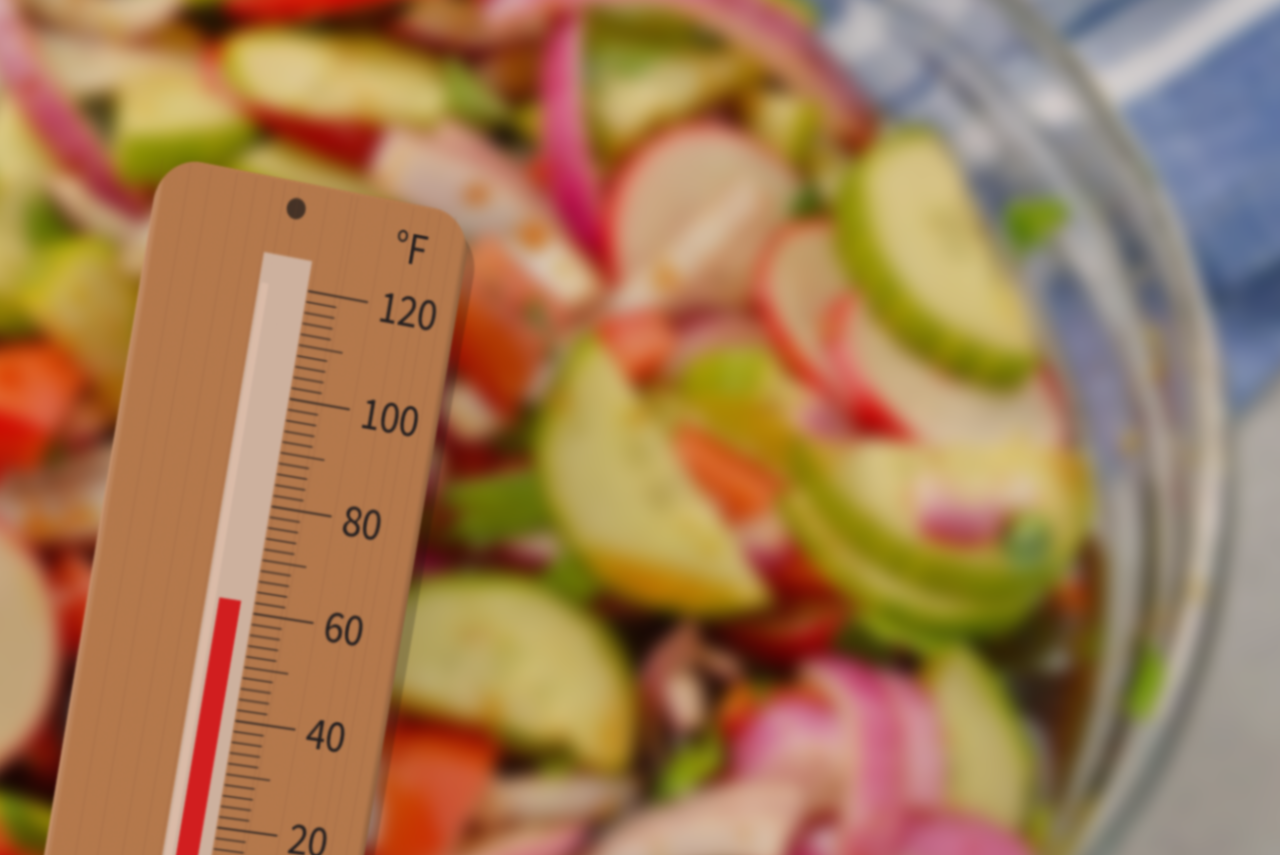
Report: 62; °F
